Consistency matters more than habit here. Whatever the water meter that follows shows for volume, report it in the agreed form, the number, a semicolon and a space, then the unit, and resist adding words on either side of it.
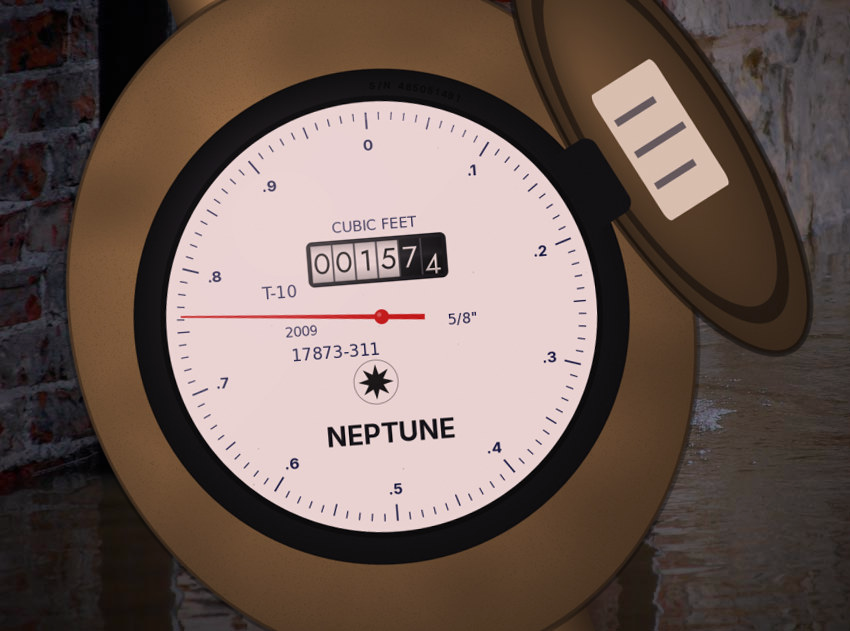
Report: 1573.76; ft³
